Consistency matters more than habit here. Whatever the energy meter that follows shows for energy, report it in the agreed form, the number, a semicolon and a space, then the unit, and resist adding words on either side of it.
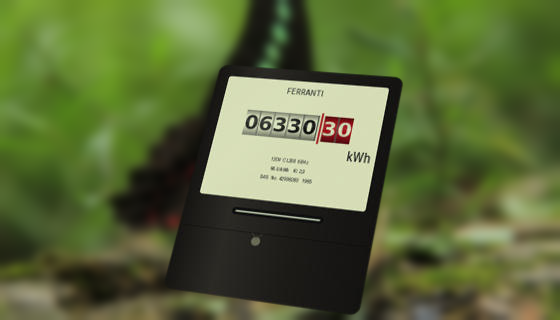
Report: 6330.30; kWh
